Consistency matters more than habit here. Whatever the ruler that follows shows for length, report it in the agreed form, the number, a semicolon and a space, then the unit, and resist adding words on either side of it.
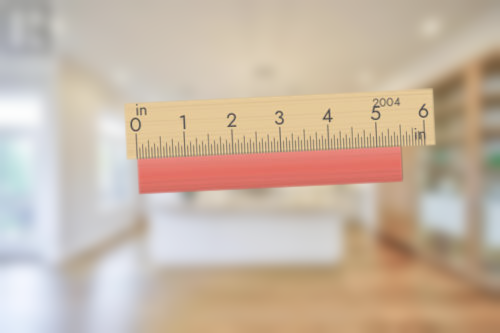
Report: 5.5; in
